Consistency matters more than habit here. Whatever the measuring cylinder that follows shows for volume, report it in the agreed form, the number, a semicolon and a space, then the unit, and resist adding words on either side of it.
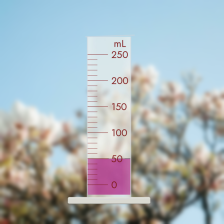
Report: 50; mL
